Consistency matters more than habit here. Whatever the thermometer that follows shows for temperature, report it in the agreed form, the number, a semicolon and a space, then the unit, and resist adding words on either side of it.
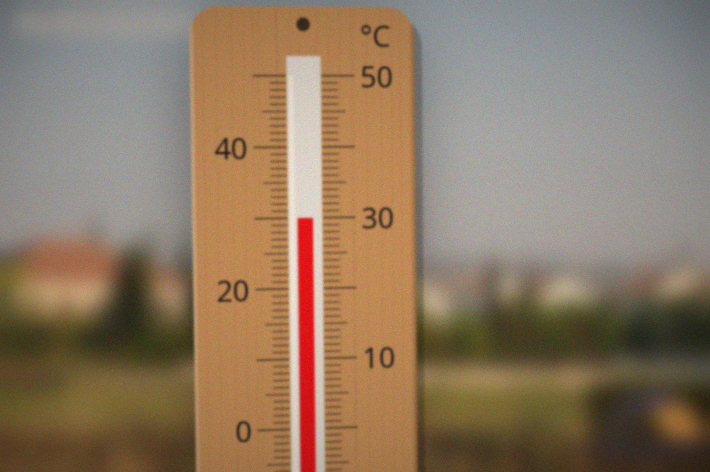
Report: 30; °C
